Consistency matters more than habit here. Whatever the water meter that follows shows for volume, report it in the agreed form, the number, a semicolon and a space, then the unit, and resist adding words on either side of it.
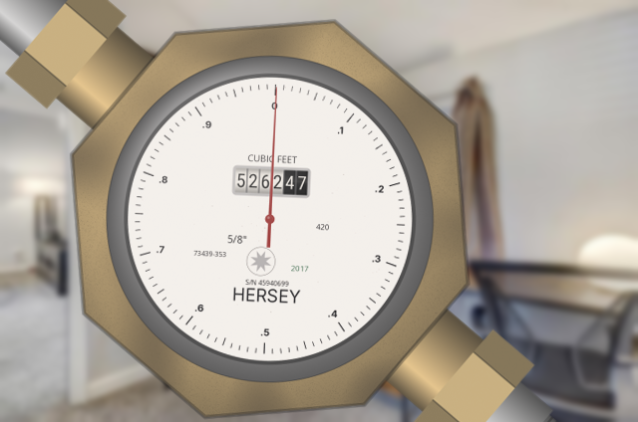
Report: 526247.00; ft³
